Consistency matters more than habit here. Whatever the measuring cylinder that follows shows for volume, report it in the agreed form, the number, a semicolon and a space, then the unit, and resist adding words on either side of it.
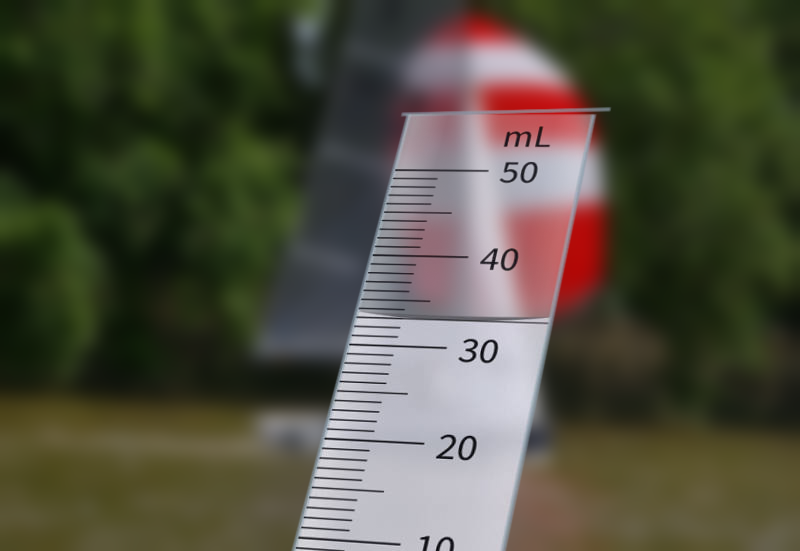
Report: 33; mL
